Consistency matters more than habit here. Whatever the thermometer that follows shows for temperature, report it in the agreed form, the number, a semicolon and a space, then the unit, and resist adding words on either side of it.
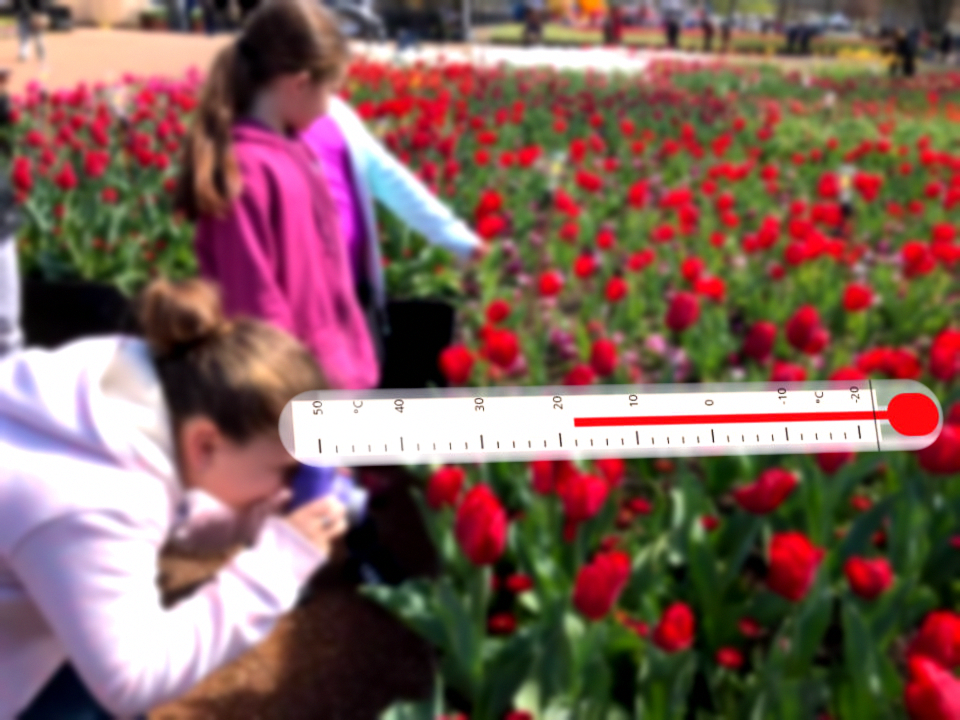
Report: 18; °C
